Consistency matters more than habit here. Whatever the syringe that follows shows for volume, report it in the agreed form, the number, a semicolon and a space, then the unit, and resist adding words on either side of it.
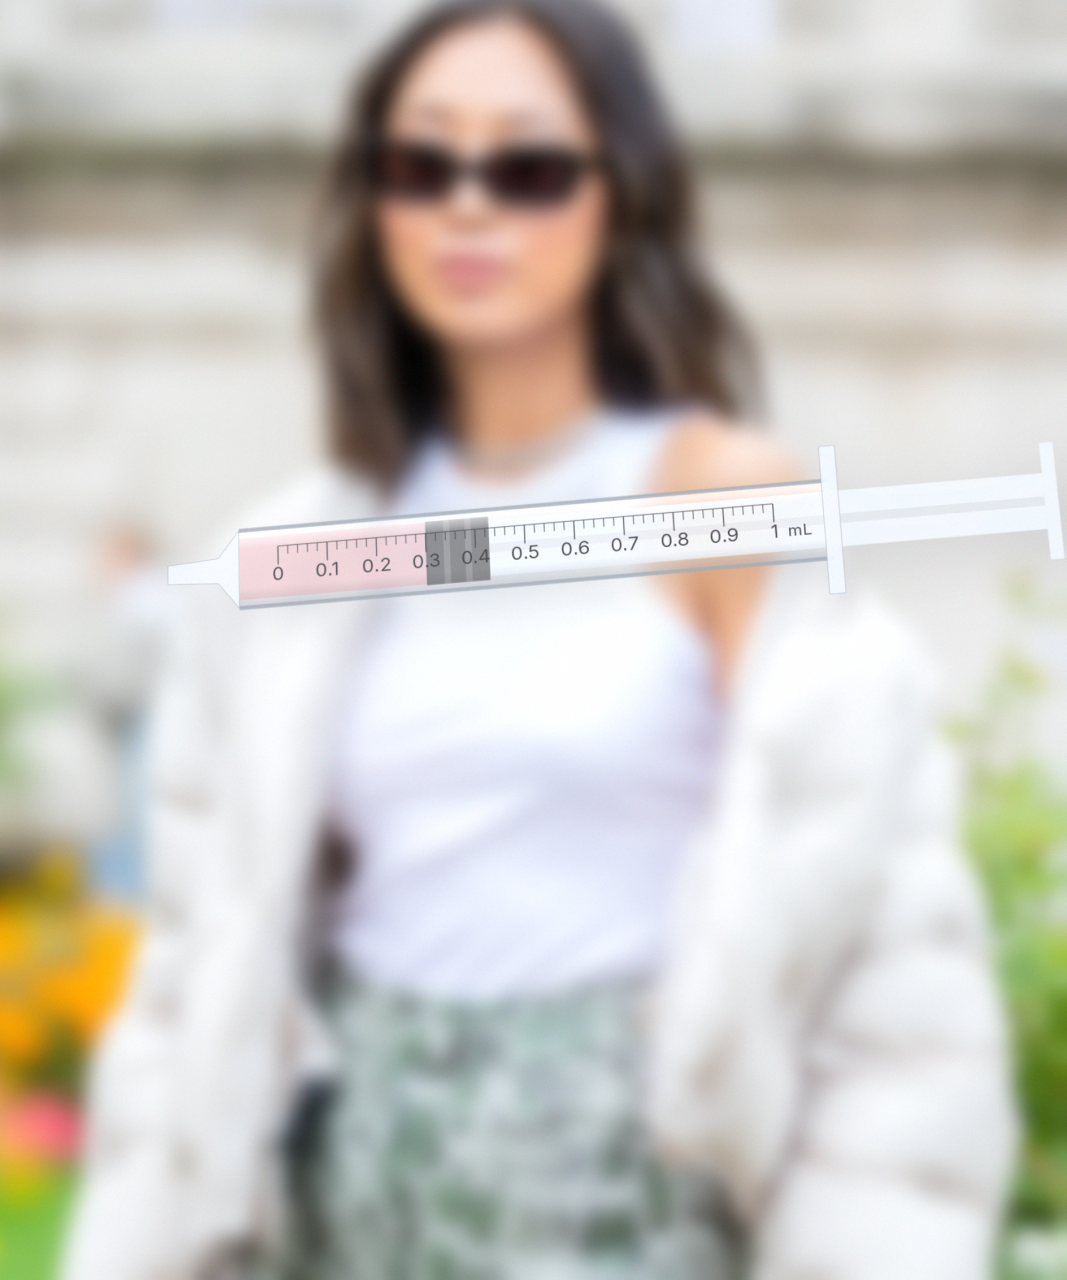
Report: 0.3; mL
